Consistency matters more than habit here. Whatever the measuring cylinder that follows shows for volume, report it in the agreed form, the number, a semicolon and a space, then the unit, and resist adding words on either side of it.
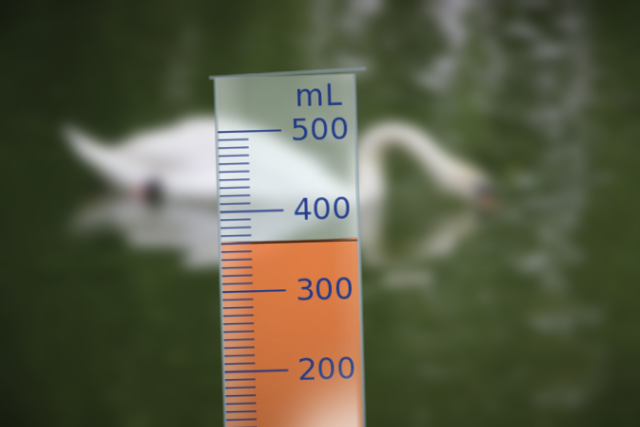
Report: 360; mL
